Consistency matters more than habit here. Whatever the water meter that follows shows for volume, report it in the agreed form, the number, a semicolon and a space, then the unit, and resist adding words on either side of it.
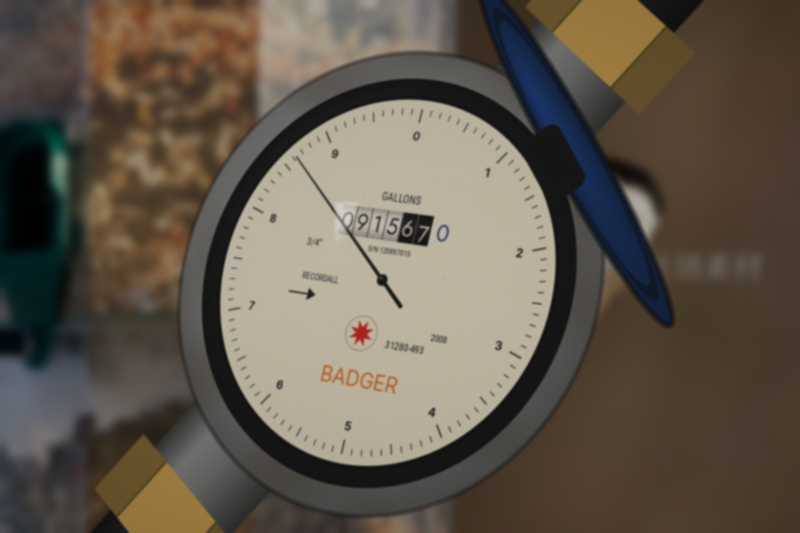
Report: 915668.6; gal
